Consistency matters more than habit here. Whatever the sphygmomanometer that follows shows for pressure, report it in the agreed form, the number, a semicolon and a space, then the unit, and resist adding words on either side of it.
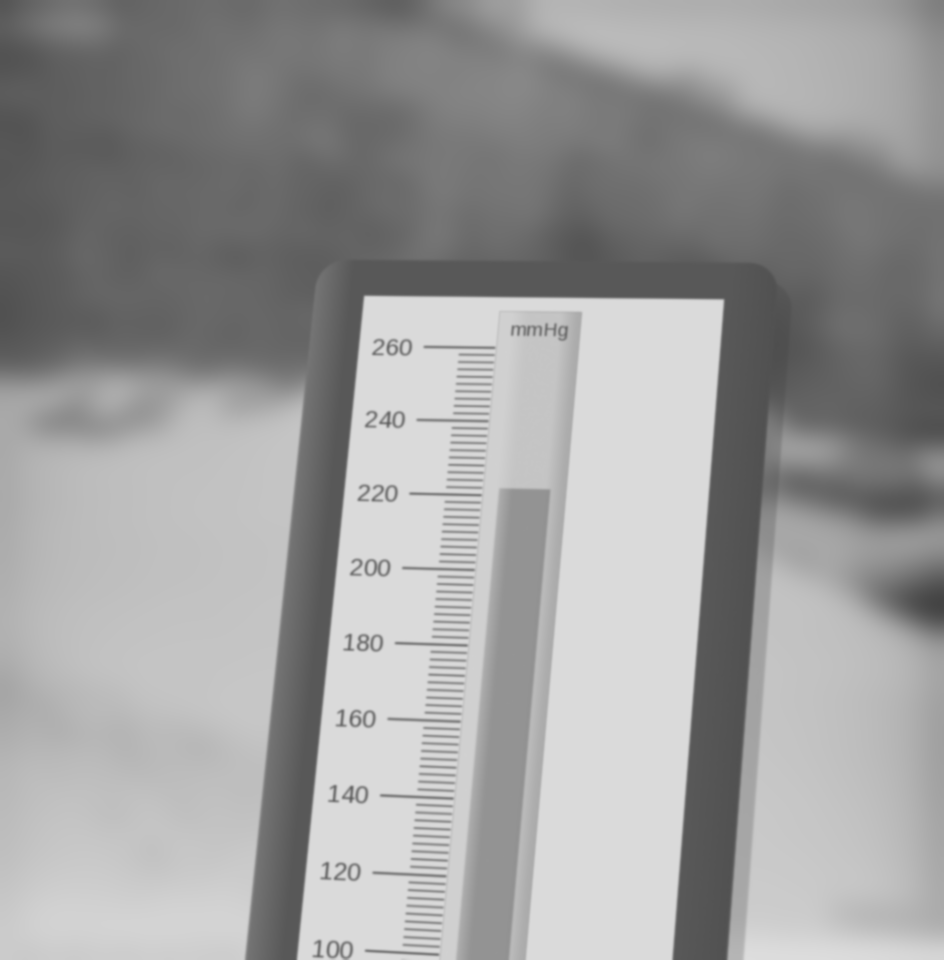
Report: 222; mmHg
